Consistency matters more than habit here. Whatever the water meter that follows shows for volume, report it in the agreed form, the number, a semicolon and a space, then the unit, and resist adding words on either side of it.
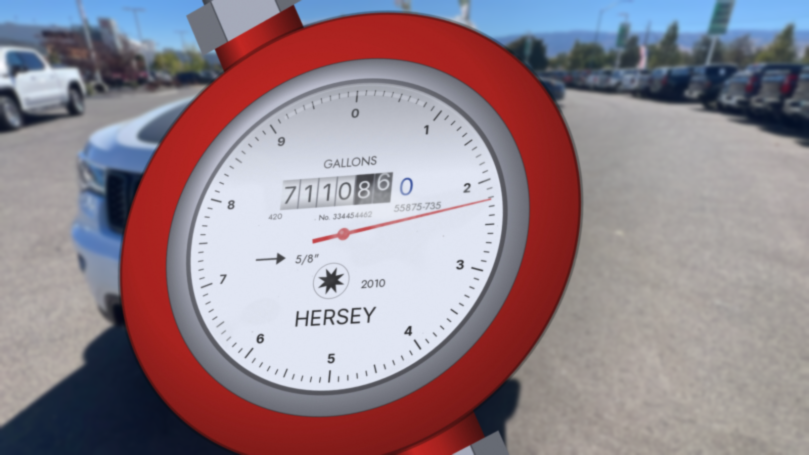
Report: 7110862.2; gal
